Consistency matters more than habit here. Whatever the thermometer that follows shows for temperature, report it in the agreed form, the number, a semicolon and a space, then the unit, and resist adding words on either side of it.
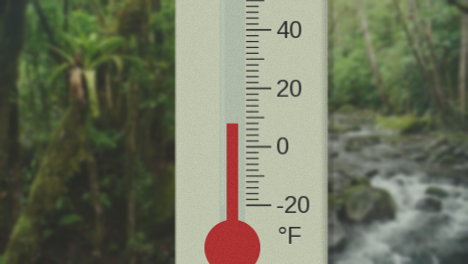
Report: 8; °F
